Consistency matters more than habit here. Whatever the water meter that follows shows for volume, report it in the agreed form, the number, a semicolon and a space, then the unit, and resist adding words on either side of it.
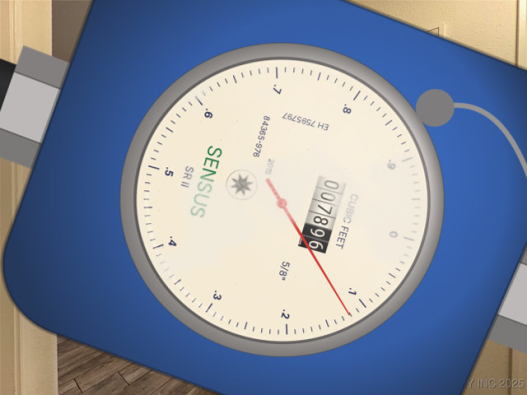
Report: 7896.12; ft³
